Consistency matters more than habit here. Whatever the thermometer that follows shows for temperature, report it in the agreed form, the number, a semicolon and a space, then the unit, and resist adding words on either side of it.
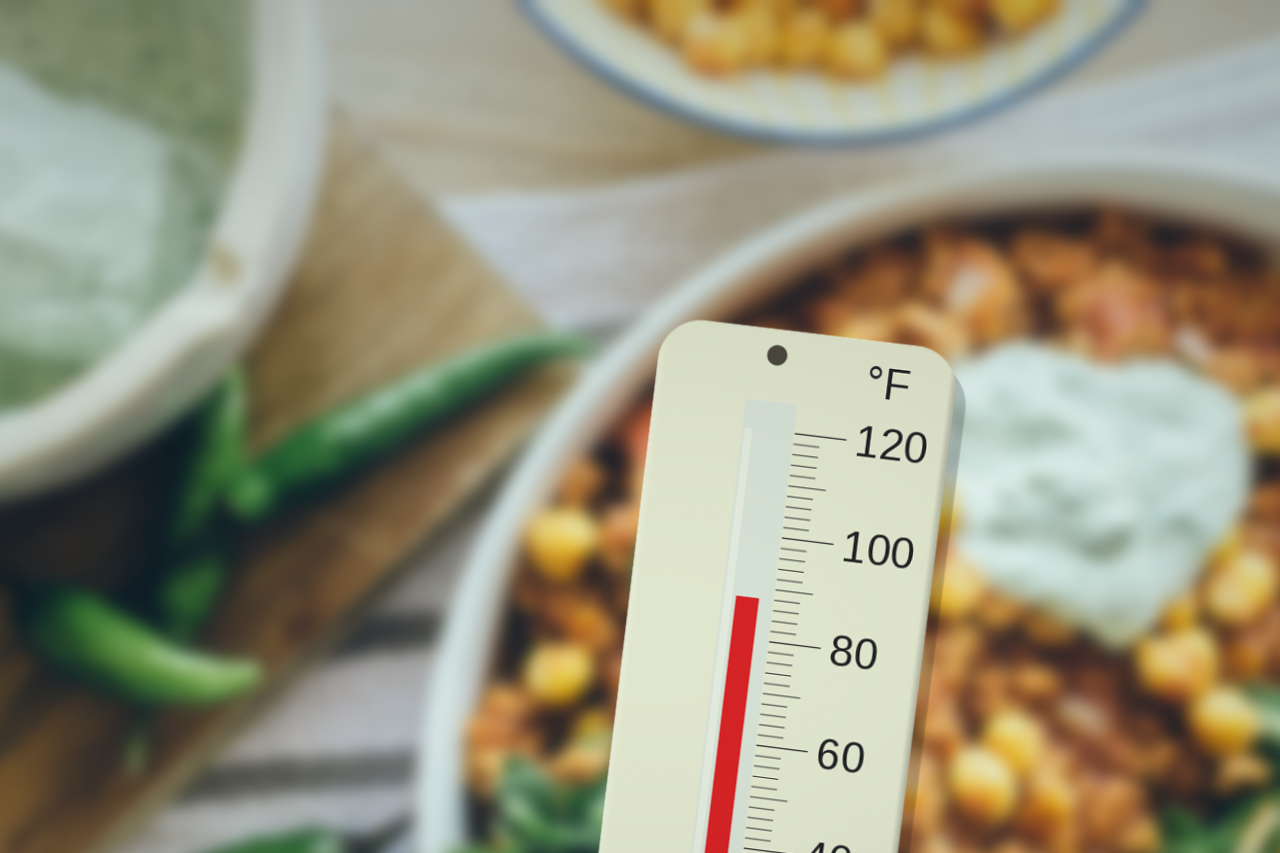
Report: 88; °F
